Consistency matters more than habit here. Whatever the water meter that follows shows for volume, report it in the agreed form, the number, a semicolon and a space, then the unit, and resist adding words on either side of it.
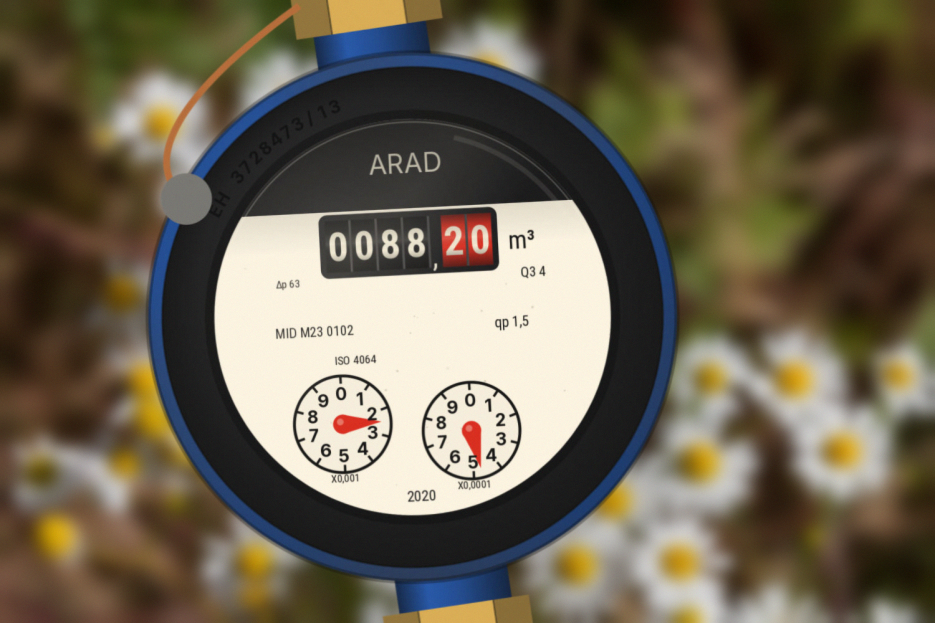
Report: 88.2024; m³
